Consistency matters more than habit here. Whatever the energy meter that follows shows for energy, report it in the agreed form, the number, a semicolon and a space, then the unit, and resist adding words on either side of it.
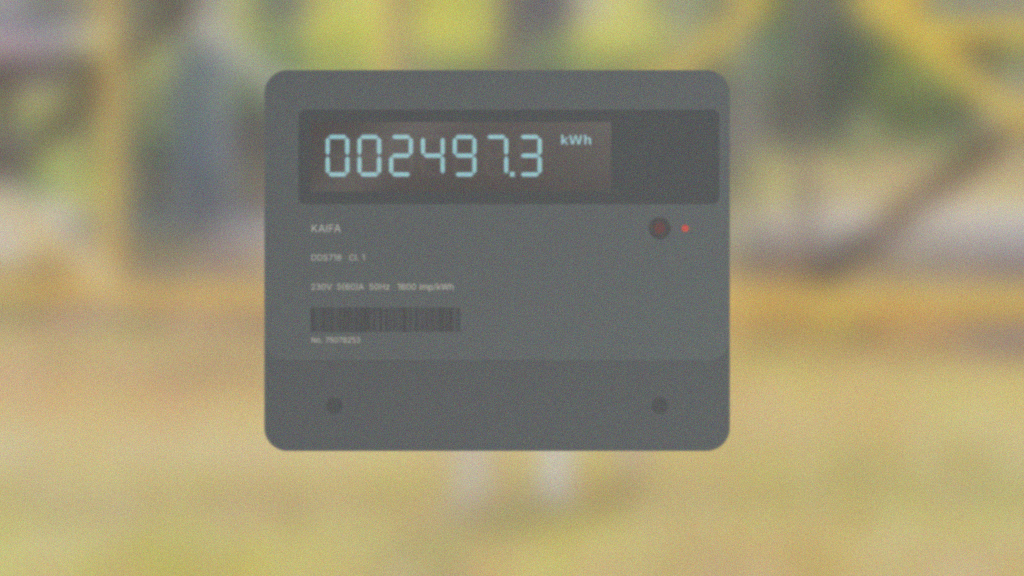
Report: 2497.3; kWh
